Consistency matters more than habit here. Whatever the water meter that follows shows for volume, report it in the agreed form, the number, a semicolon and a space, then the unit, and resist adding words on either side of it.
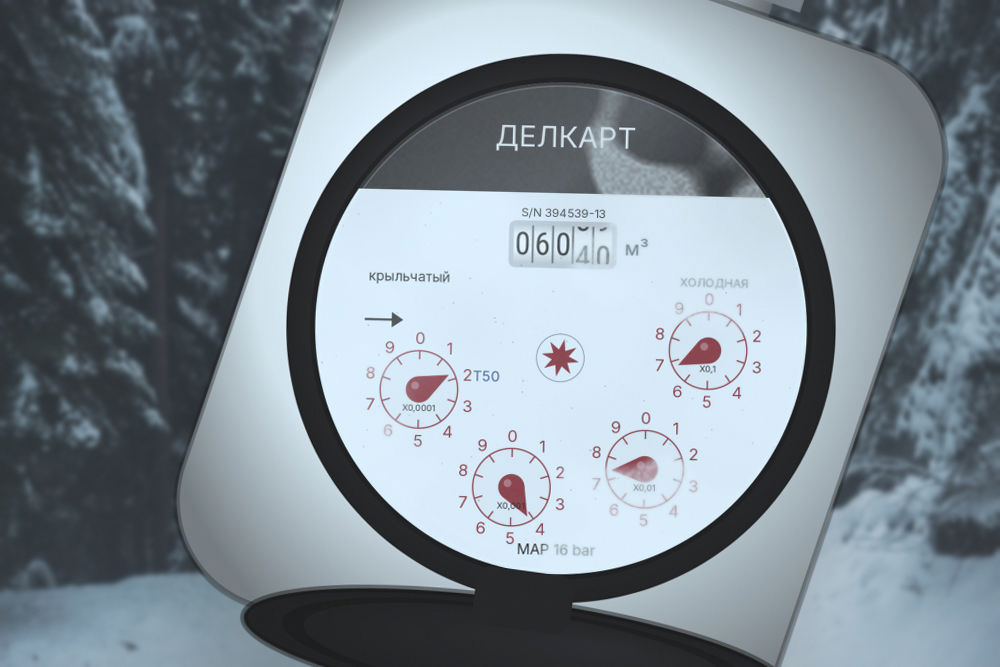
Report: 6039.6741; m³
